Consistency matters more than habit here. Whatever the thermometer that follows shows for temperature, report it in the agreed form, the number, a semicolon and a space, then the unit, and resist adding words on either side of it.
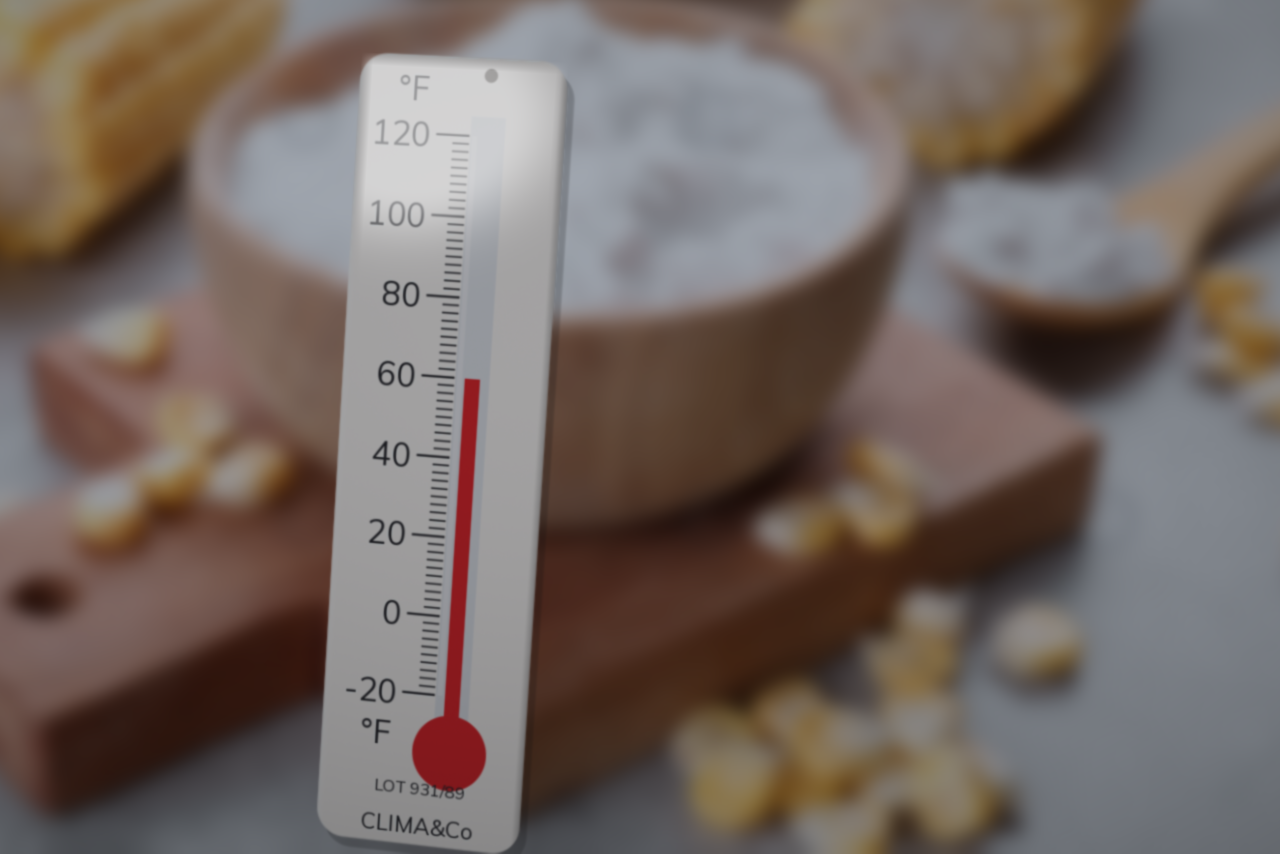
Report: 60; °F
